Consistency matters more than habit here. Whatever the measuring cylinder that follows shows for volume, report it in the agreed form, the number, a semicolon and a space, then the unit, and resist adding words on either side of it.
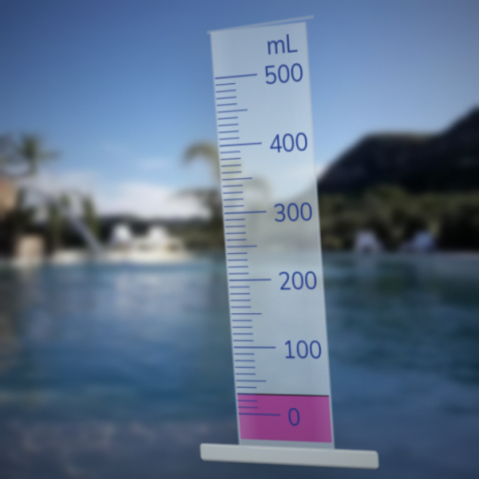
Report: 30; mL
